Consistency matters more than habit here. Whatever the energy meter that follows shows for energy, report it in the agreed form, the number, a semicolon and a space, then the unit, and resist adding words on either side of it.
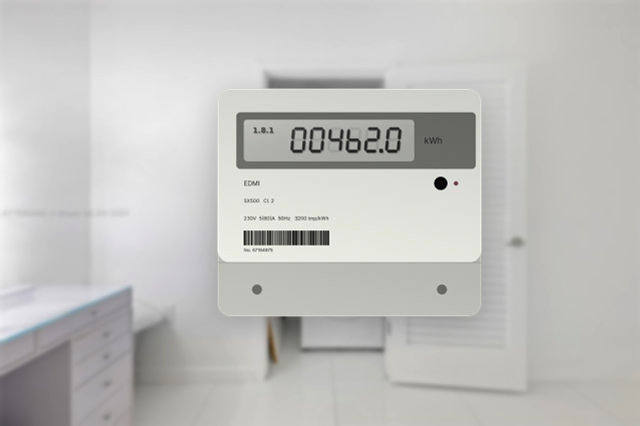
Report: 462.0; kWh
